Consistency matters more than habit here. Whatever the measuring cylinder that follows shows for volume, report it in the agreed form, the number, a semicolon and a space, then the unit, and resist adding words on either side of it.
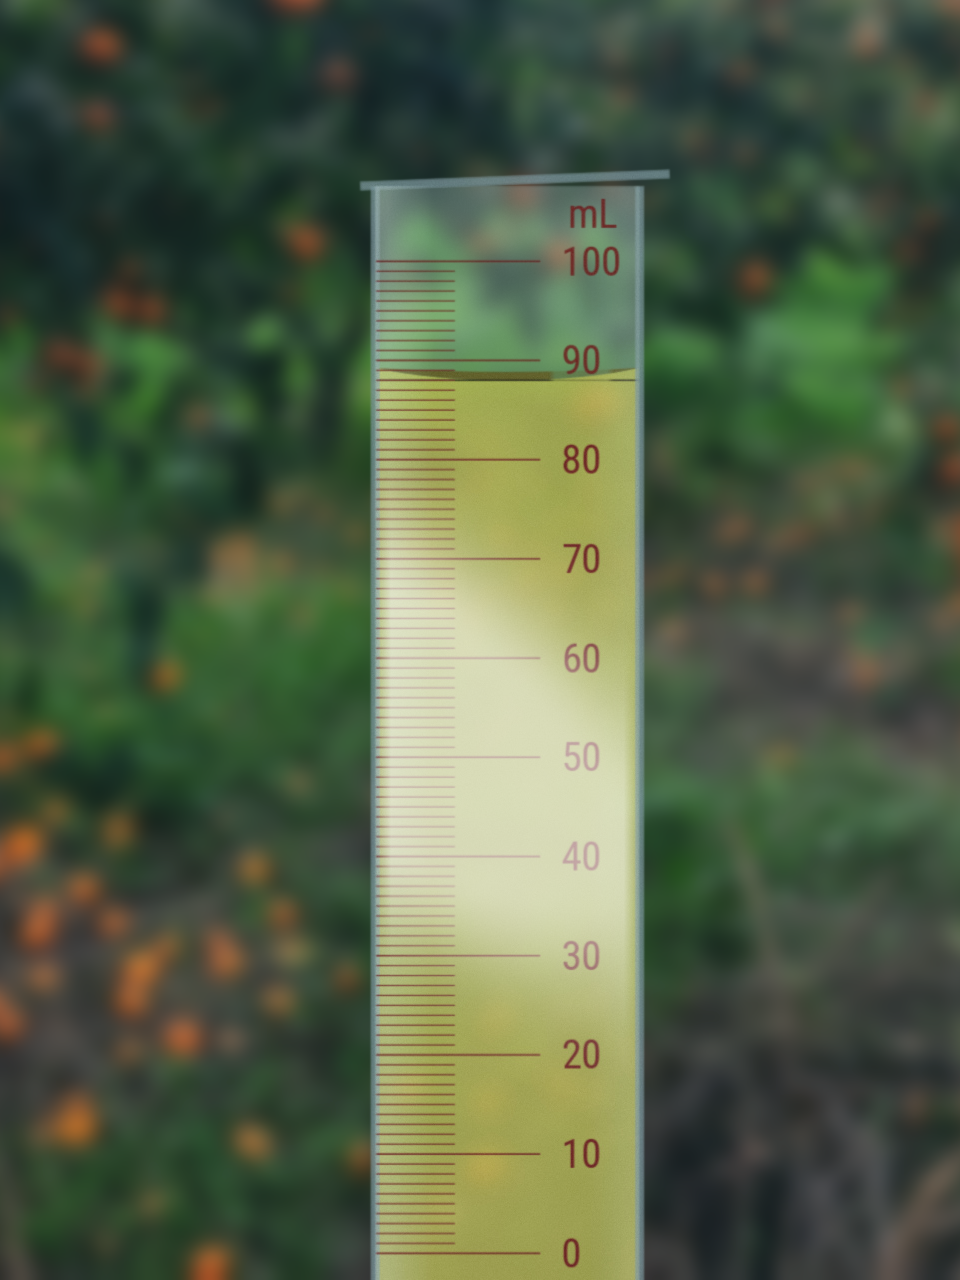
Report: 88; mL
